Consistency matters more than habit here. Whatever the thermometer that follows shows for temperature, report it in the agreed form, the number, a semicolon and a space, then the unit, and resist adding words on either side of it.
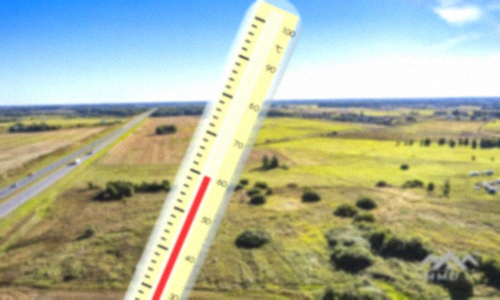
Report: 60; °C
